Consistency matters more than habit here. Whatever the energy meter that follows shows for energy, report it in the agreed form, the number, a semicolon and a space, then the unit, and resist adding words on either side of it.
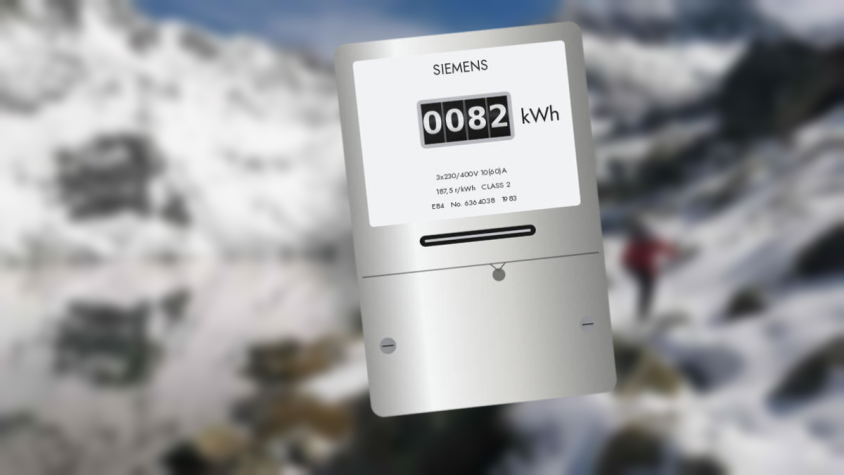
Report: 82; kWh
